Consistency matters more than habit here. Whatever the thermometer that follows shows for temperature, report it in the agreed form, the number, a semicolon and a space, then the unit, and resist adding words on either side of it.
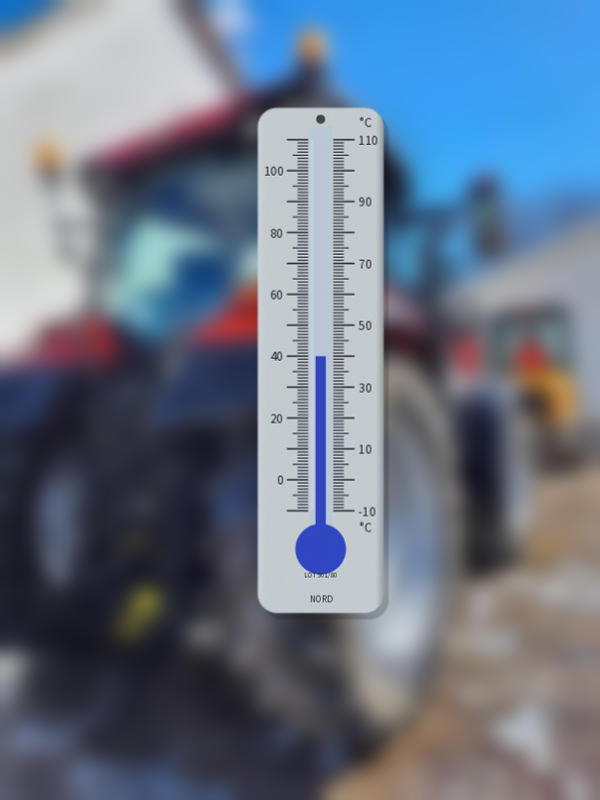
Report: 40; °C
